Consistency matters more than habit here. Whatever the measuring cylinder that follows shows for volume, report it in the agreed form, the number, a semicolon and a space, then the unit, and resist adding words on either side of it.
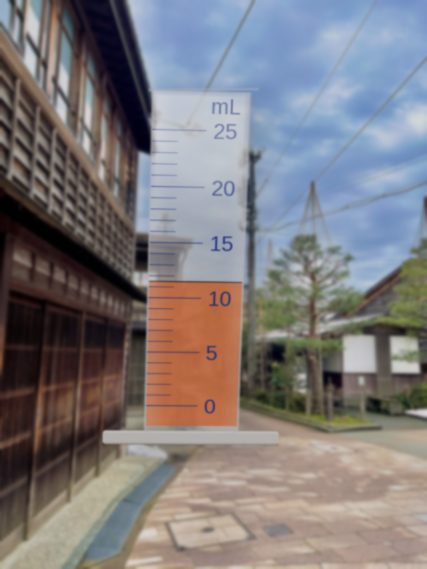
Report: 11.5; mL
